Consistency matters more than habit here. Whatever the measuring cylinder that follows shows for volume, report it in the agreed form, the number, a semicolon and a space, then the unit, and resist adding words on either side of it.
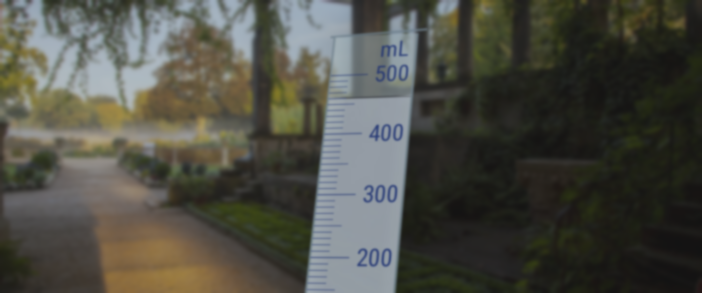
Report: 460; mL
